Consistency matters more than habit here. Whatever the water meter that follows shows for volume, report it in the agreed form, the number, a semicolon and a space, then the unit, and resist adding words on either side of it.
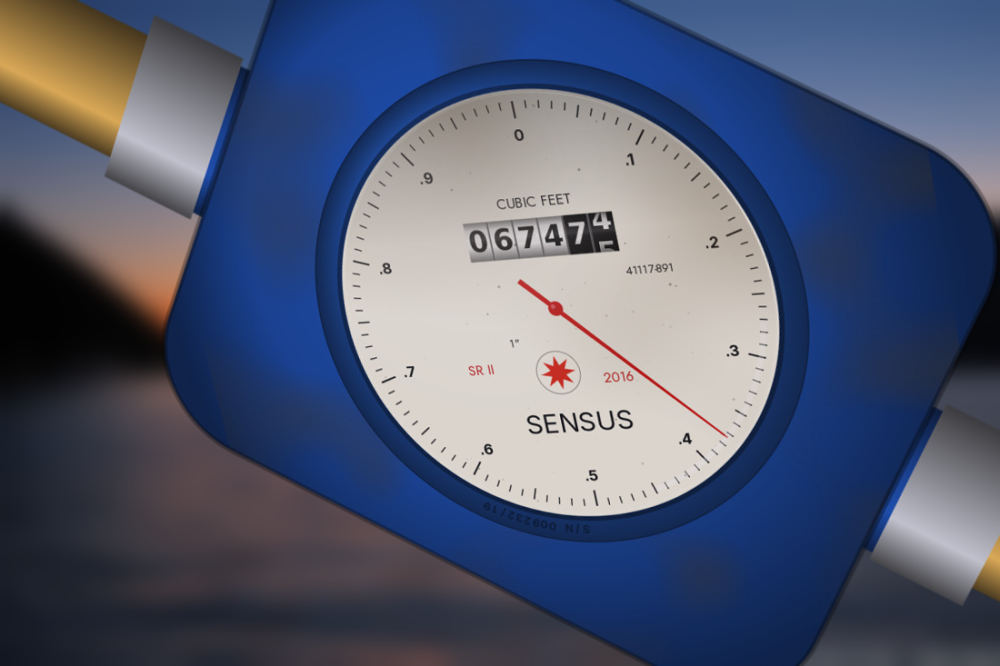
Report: 67474.37; ft³
